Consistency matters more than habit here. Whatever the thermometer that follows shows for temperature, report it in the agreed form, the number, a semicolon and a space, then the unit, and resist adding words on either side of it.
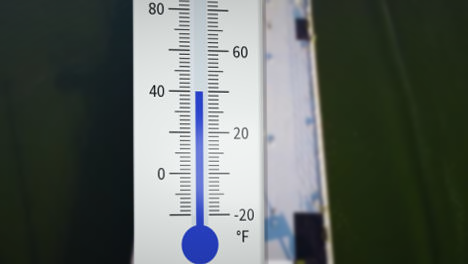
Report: 40; °F
